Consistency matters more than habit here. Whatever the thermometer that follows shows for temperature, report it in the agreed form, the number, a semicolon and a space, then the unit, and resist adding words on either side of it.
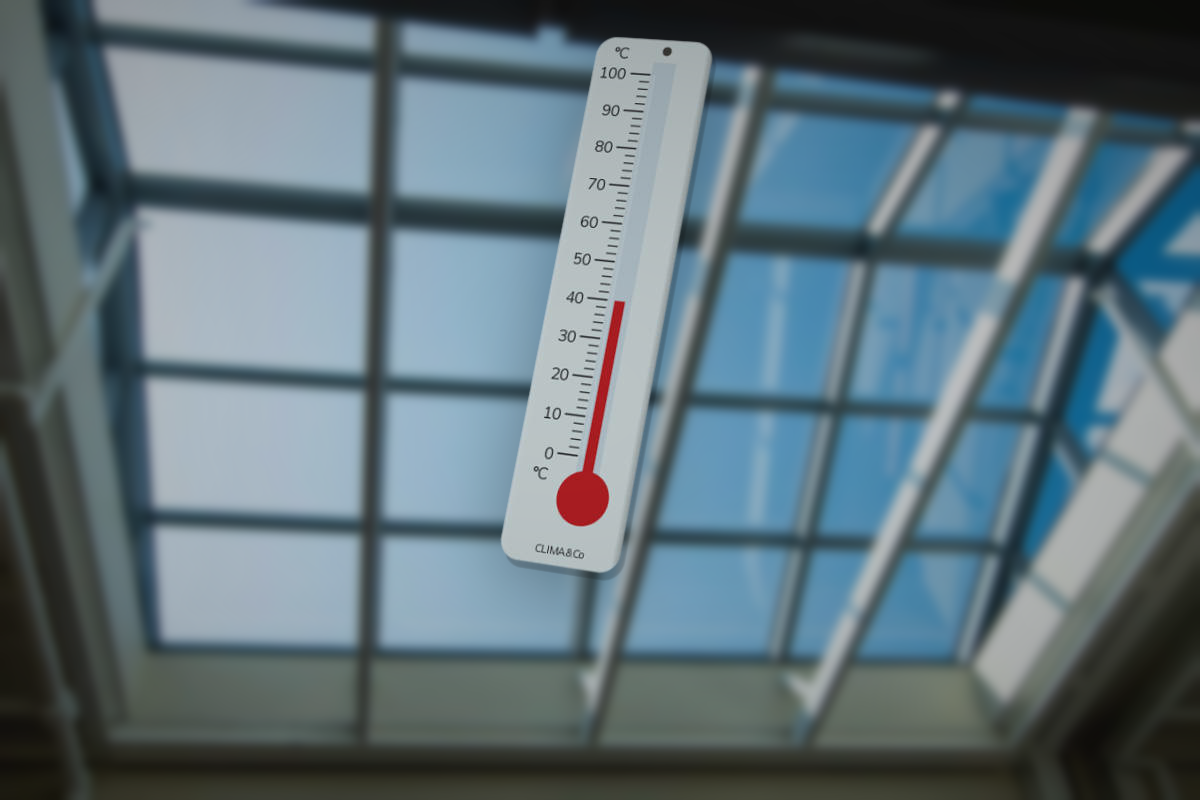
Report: 40; °C
